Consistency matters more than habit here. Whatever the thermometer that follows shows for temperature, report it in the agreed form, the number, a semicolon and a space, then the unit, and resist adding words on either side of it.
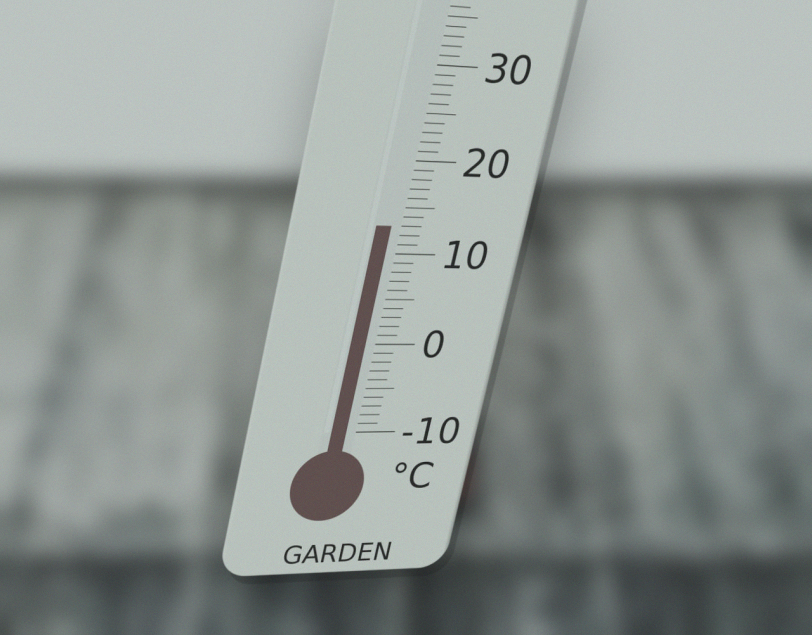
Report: 13; °C
